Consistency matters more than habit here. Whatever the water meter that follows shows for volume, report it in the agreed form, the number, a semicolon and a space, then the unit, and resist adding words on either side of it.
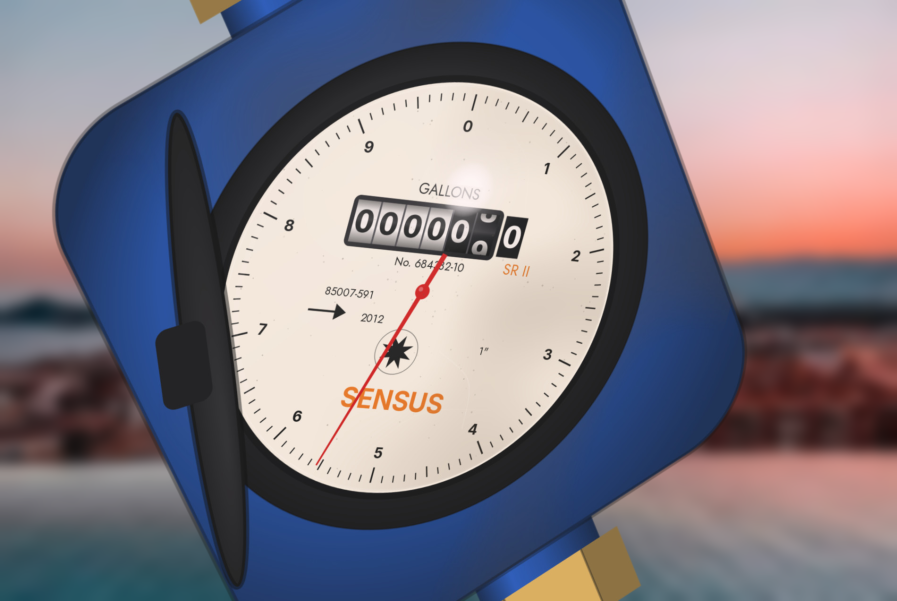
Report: 85.5; gal
